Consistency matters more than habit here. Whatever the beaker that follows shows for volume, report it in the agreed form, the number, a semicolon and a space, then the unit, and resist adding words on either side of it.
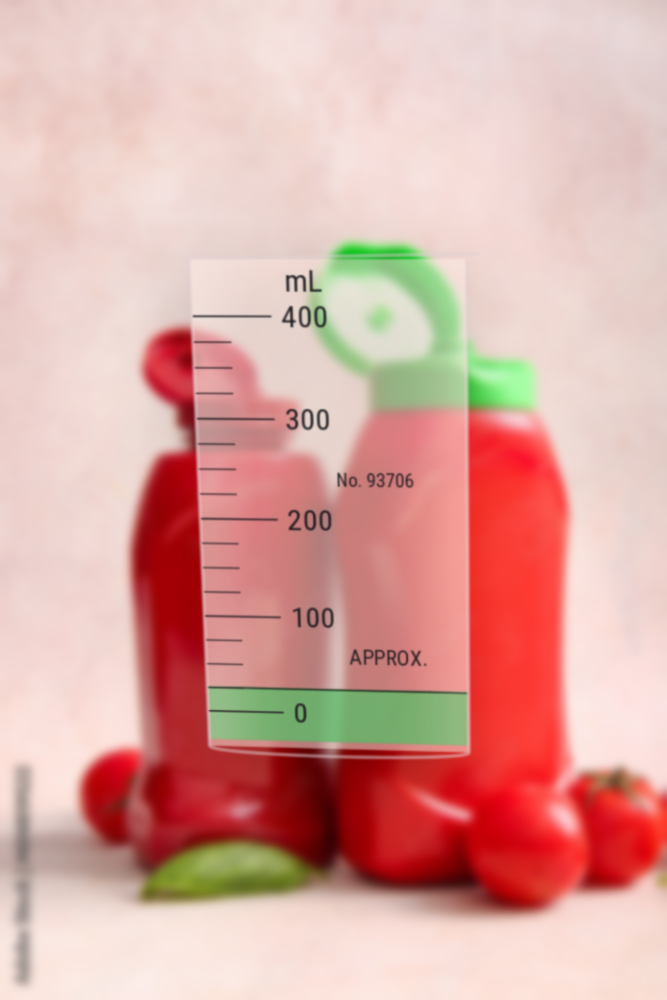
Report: 25; mL
